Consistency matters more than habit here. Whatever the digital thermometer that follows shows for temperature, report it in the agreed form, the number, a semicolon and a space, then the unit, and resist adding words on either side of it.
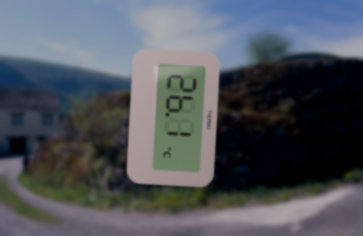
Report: 26.1; °C
